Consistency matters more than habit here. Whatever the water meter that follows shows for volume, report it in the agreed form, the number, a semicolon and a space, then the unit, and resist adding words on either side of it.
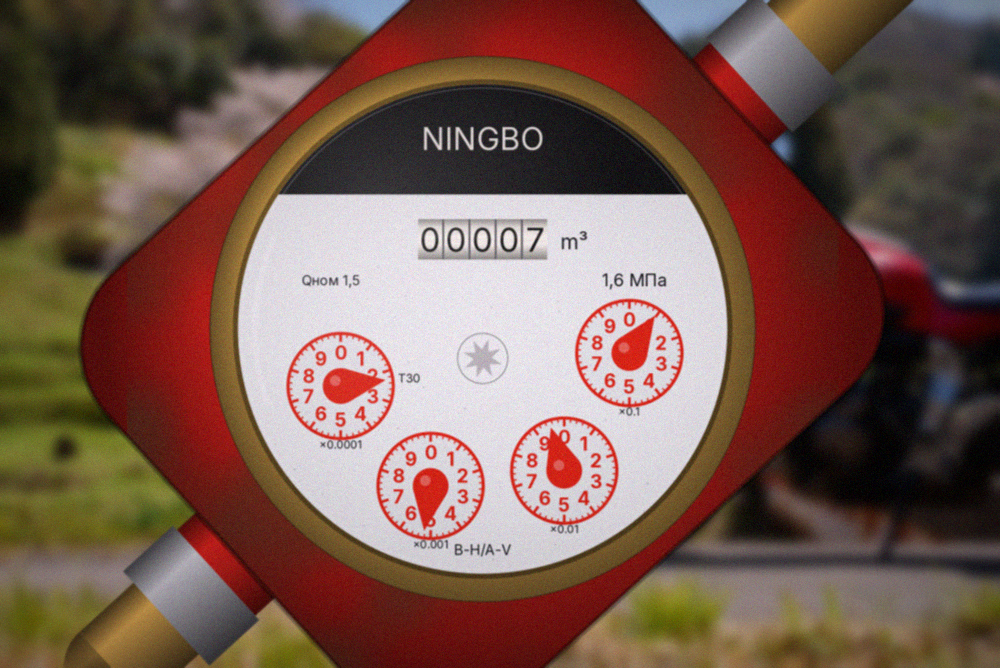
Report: 7.0952; m³
